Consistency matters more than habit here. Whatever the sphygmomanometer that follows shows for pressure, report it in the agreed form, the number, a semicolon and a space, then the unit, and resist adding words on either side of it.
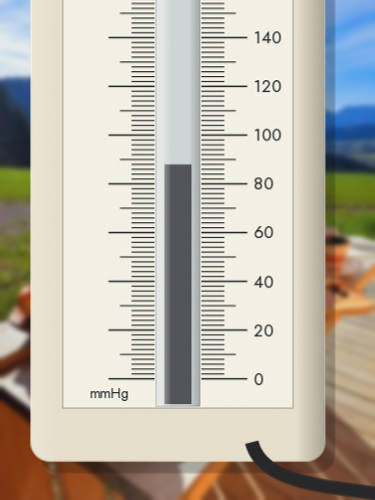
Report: 88; mmHg
